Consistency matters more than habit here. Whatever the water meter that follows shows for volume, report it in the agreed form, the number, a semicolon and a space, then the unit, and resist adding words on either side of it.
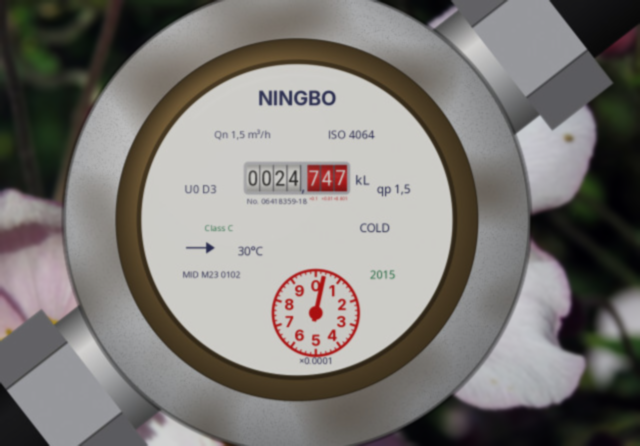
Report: 24.7470; kL
